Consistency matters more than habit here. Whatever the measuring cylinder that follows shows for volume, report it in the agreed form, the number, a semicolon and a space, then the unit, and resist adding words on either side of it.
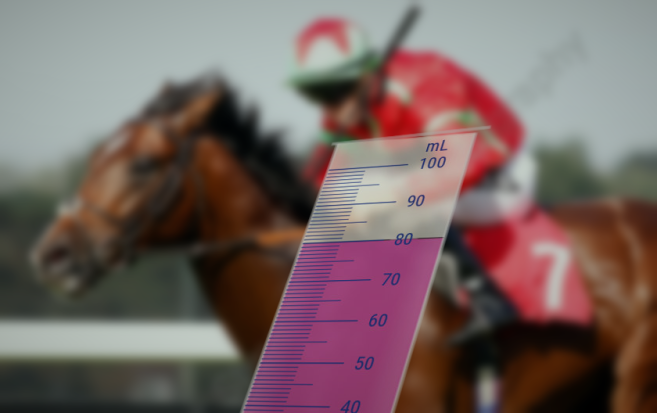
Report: 80; mL
